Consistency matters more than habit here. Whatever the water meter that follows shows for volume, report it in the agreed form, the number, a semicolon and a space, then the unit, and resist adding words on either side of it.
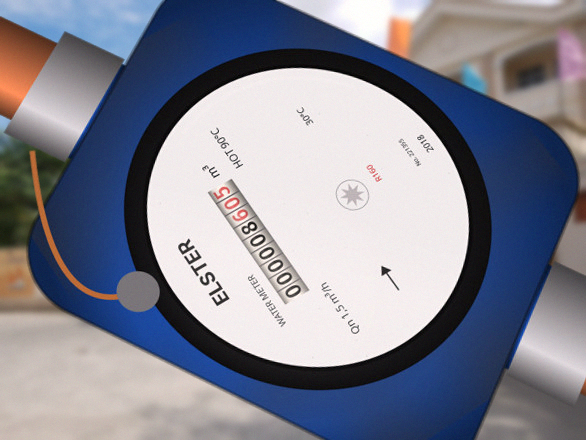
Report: 8.605; m³
